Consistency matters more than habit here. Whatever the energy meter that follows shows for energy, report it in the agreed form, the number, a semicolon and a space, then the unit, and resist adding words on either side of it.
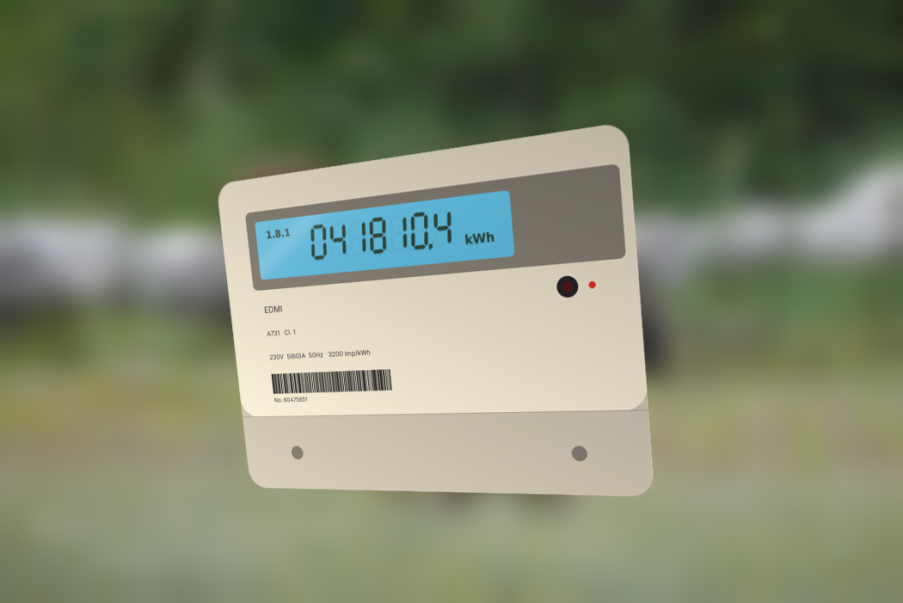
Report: 41810.4; kWh
